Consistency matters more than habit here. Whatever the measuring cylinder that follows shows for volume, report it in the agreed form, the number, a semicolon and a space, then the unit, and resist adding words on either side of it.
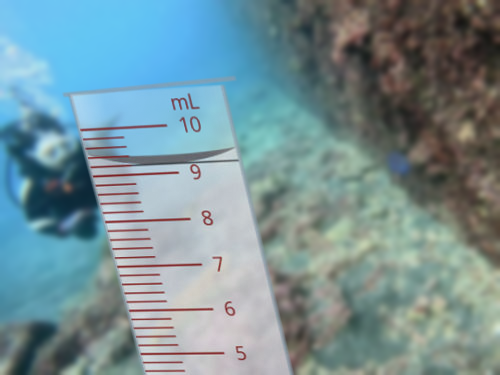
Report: 9.2; mL
